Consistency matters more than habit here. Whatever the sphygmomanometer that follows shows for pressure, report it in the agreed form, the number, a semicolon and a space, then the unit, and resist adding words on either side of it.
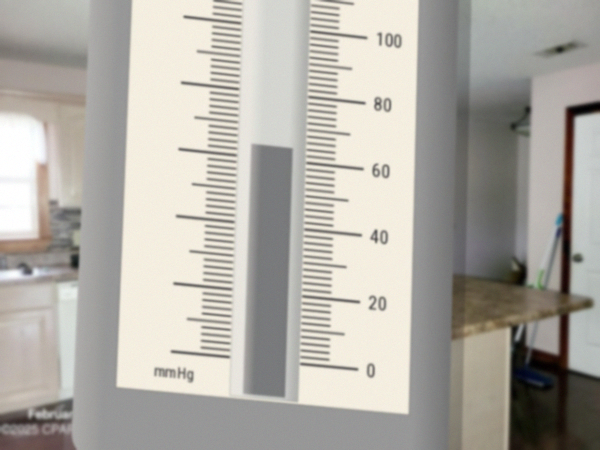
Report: 64; mmHg
